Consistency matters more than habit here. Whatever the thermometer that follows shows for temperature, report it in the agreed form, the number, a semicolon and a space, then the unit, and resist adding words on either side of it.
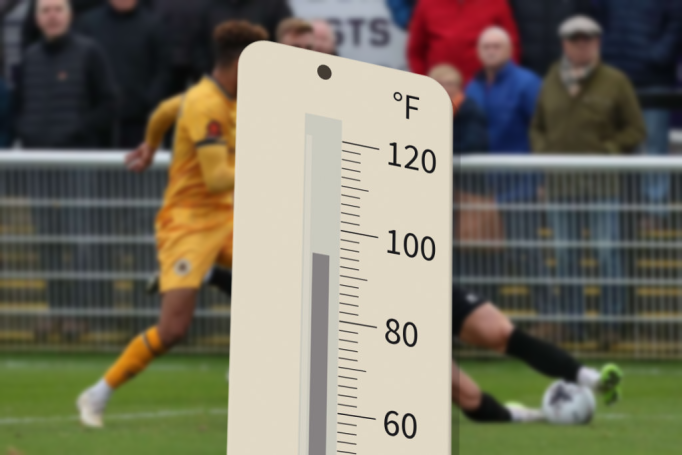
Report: 94; °F
